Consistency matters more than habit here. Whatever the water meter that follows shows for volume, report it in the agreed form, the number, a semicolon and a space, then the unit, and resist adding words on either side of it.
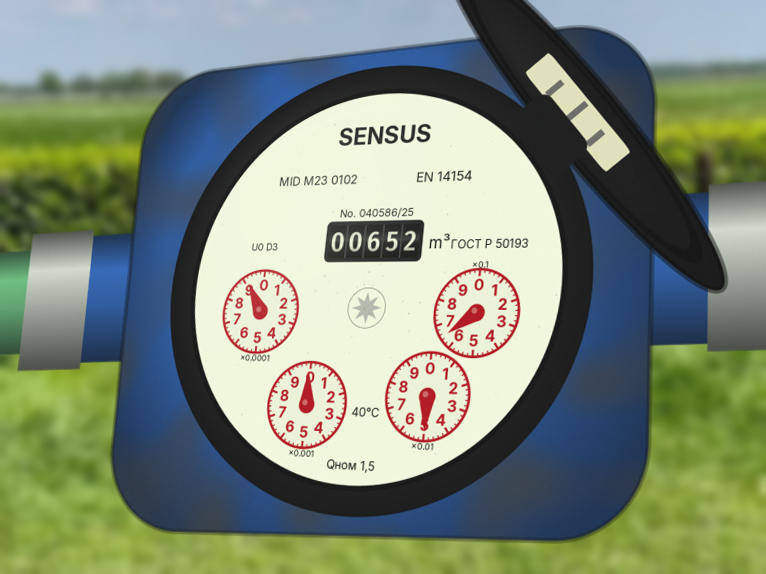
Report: 652.6499; m³
